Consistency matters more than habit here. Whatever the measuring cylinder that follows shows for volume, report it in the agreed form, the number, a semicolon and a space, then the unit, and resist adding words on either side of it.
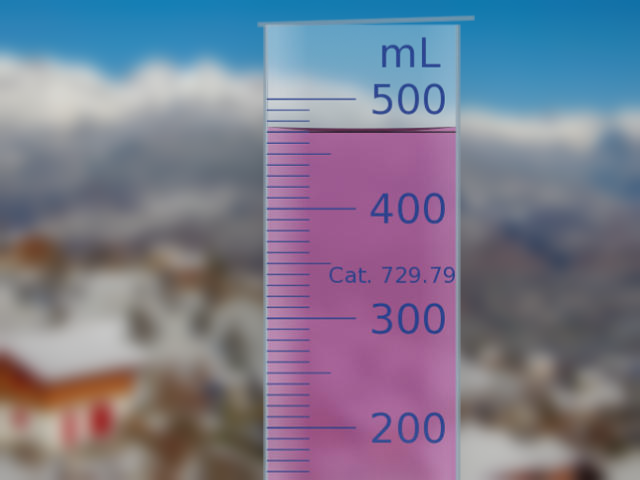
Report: 470; mL
